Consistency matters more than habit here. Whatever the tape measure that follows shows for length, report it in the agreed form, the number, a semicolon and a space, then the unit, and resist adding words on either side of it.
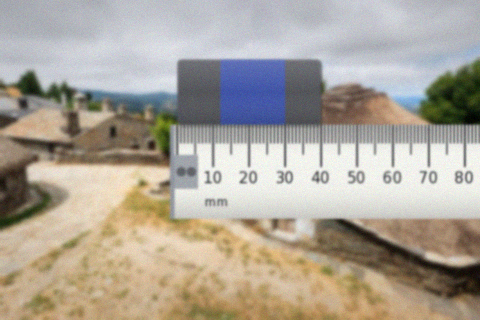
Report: 40; mm
